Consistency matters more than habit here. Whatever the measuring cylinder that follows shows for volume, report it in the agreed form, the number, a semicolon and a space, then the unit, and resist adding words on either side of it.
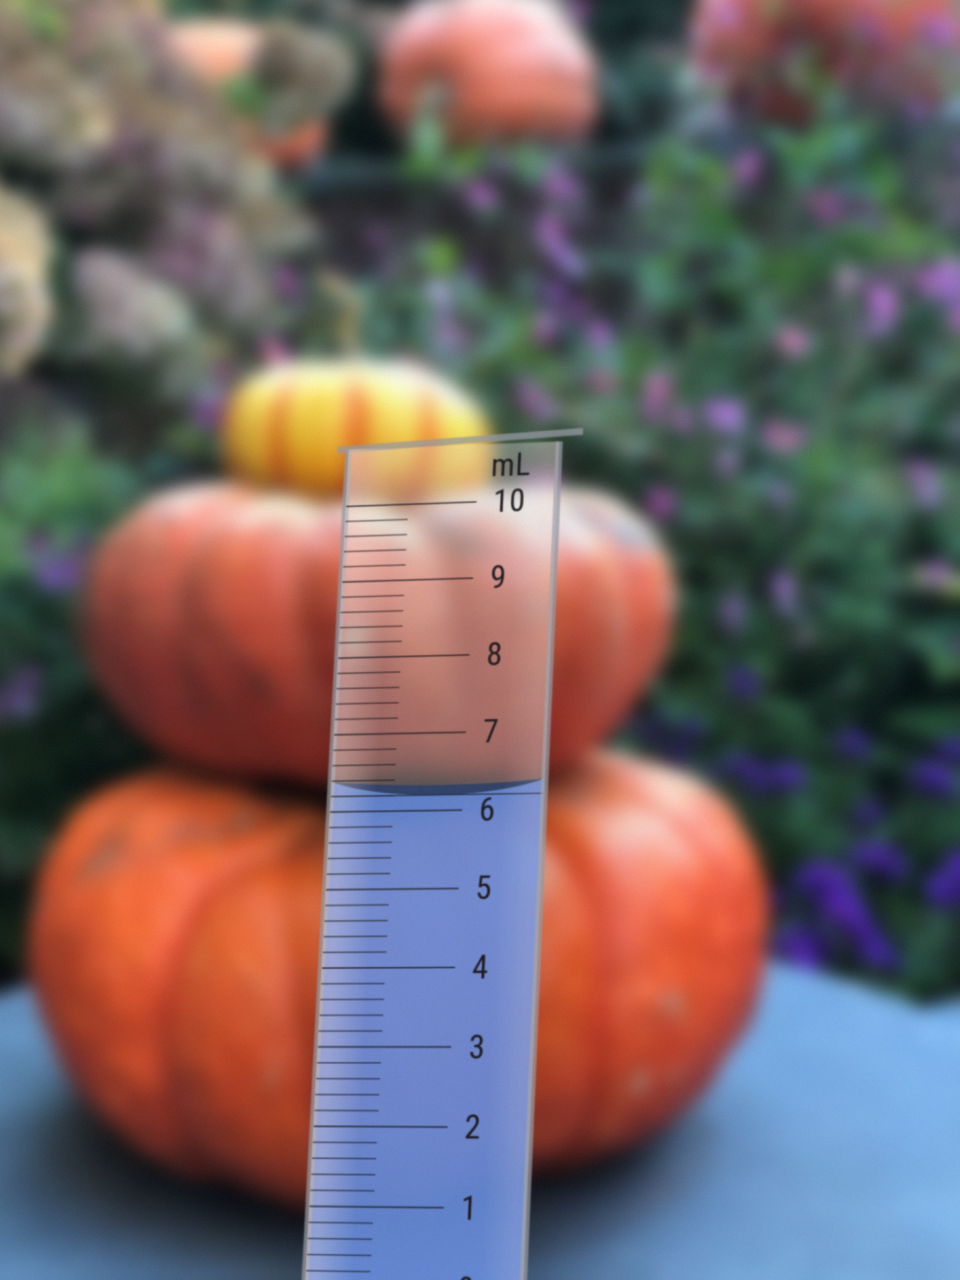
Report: 6.2; mL
